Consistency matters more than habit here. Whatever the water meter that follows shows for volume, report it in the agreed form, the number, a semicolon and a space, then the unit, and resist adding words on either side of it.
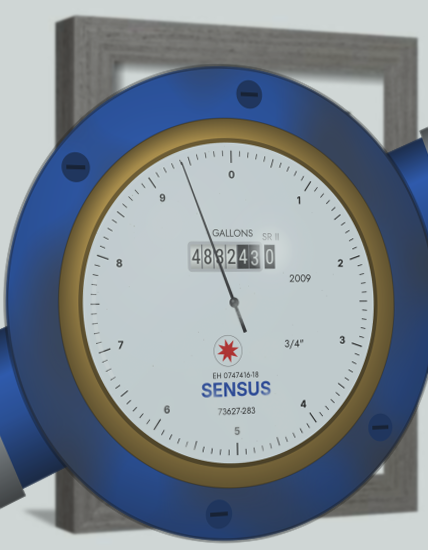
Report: 4832429.4; gal
